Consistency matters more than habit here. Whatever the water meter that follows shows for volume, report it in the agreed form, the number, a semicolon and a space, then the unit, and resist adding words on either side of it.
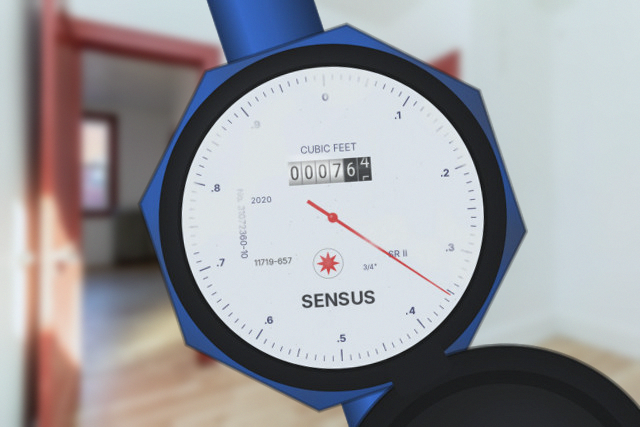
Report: 764.35; ft³
